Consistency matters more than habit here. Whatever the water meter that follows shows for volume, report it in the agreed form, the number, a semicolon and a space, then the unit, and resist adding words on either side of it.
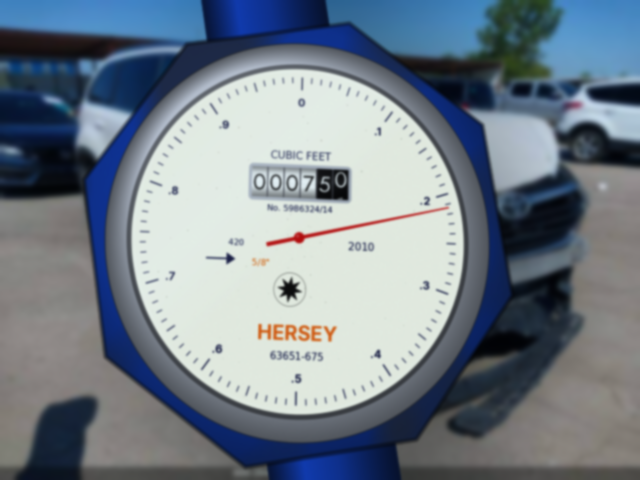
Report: 750.21; ft³
